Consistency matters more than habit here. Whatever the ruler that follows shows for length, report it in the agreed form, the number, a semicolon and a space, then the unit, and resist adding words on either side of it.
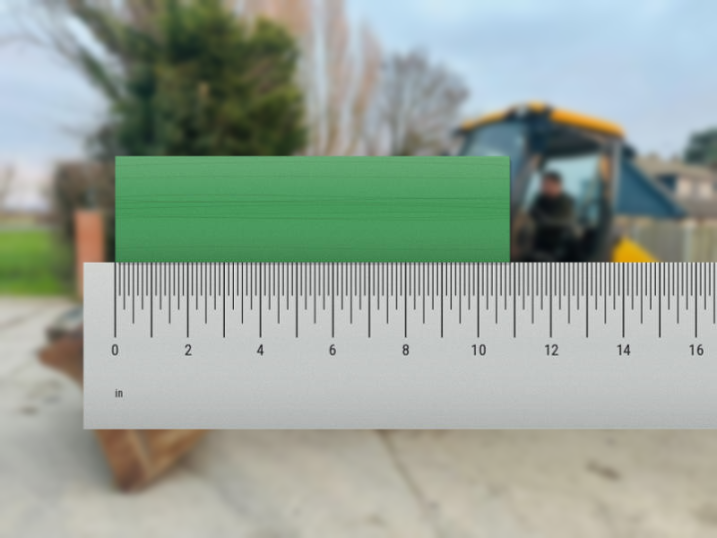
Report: 10.875; in
